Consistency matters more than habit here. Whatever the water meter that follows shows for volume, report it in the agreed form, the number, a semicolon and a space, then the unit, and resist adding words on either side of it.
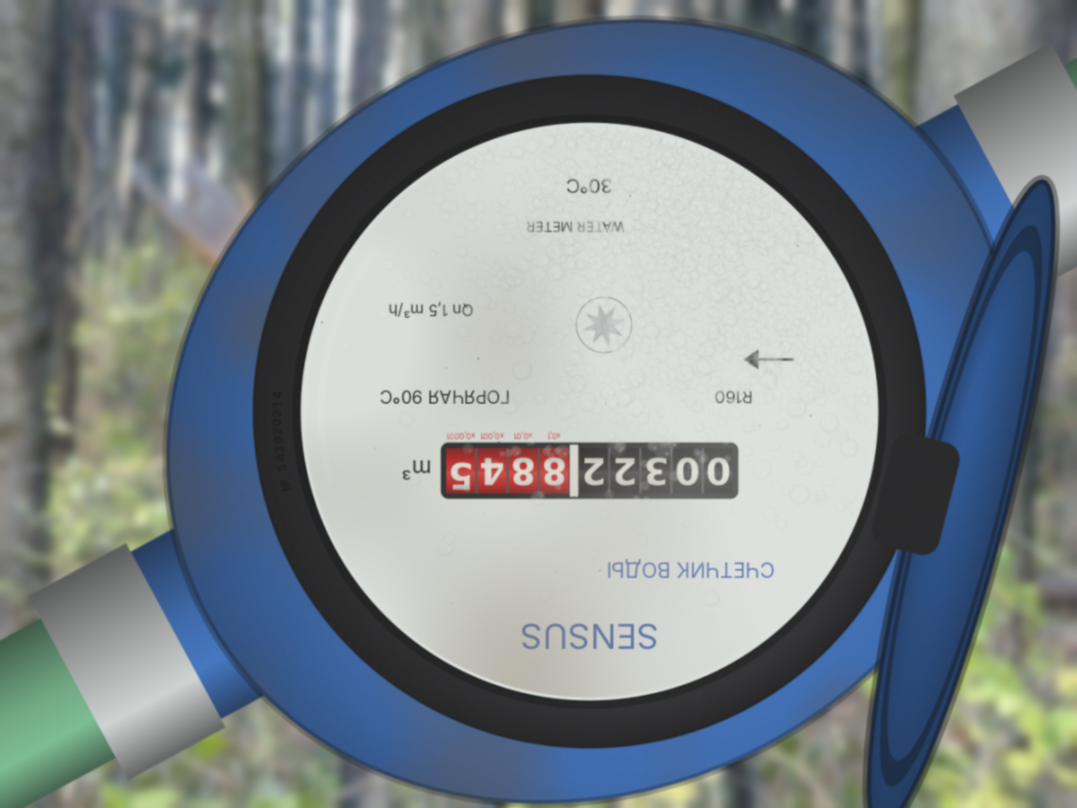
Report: 322.8845; m³
